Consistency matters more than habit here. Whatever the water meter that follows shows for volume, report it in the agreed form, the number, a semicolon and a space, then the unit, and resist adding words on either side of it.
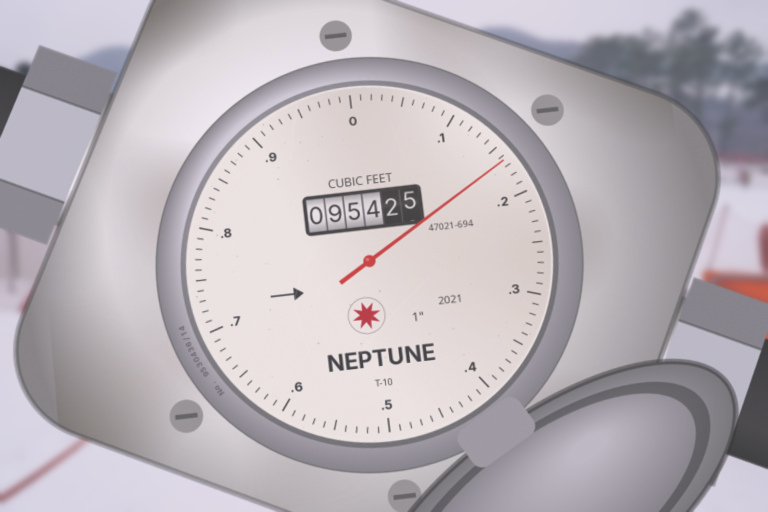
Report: 95425.16; ft³
